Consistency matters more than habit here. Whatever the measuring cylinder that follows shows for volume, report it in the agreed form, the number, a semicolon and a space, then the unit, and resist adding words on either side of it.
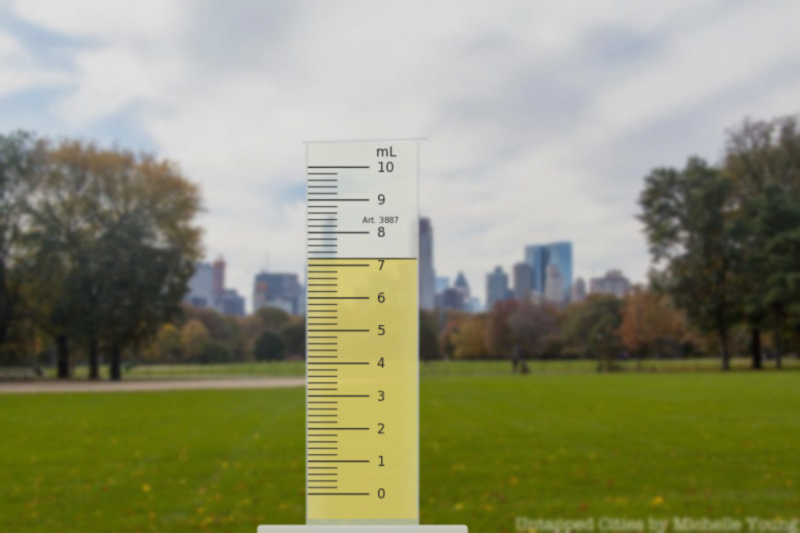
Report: 7.2; mL
